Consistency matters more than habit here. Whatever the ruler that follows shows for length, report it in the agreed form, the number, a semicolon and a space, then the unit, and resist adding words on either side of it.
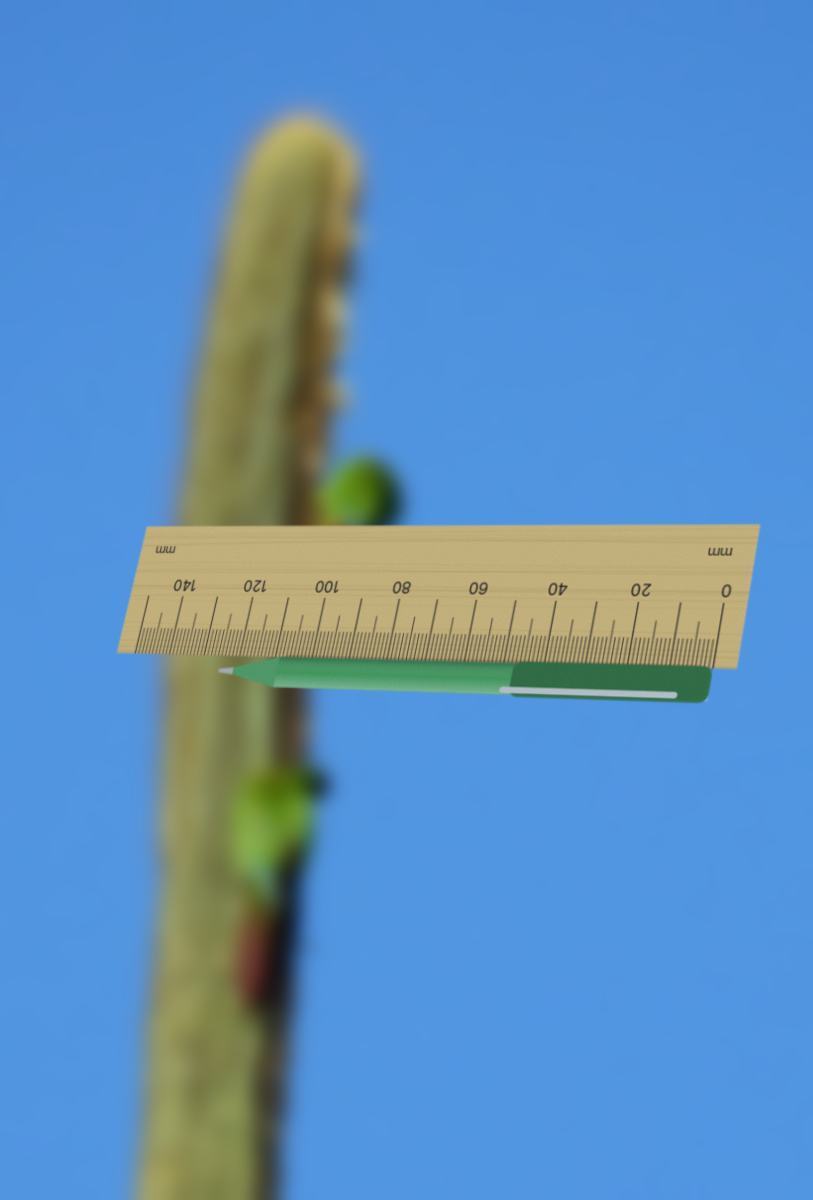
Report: 125; mm
